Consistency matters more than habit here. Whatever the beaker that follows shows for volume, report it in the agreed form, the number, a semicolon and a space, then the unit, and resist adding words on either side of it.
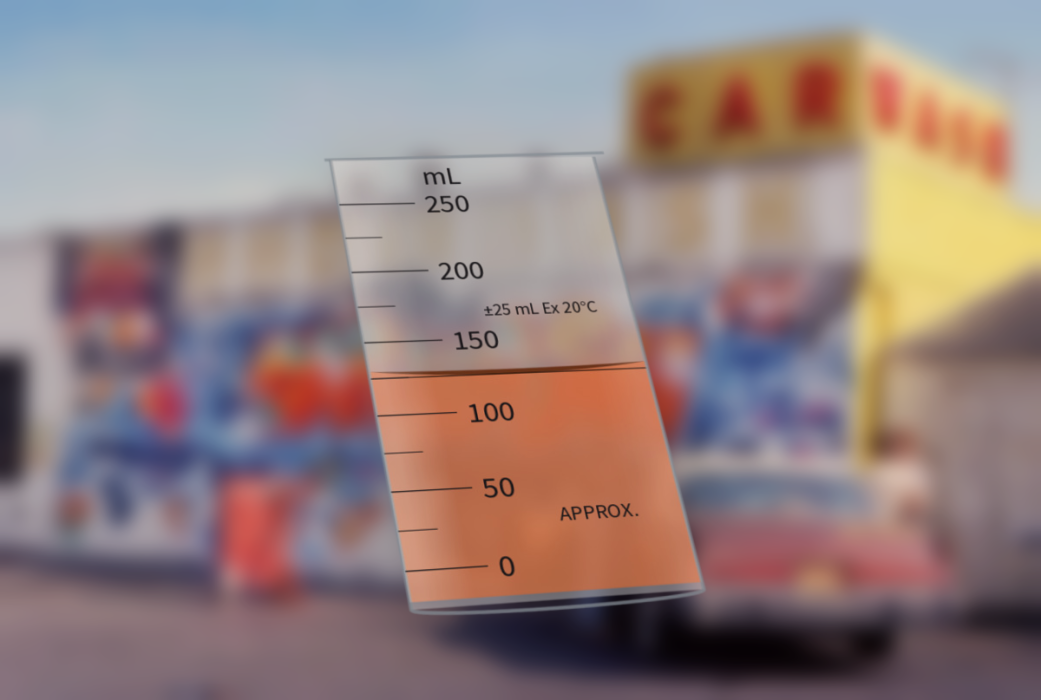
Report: 125; mL
